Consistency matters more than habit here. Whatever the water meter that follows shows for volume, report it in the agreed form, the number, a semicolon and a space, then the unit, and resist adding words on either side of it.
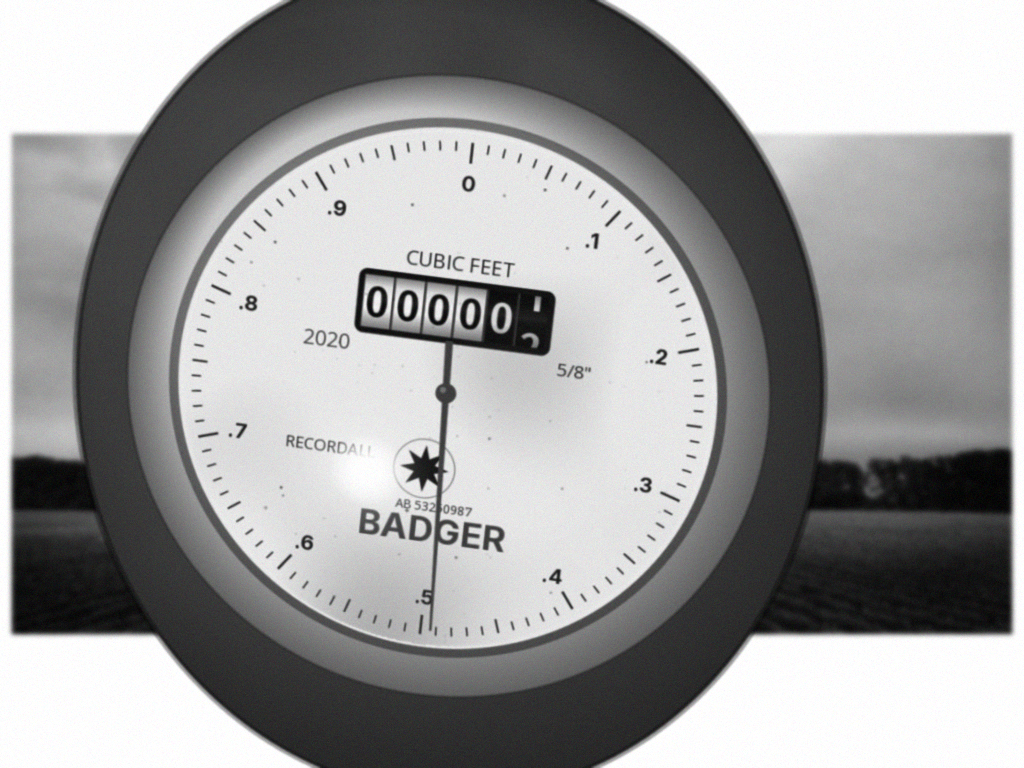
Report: 1.49; ft³
